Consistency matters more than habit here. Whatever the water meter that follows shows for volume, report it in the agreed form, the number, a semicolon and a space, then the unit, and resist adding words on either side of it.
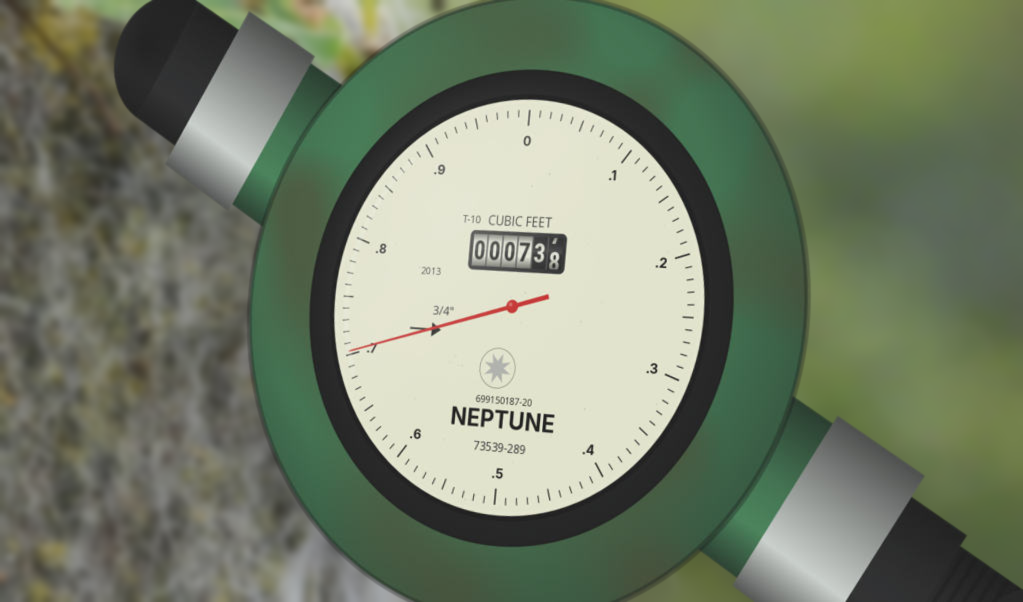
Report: 737.70; ft³
